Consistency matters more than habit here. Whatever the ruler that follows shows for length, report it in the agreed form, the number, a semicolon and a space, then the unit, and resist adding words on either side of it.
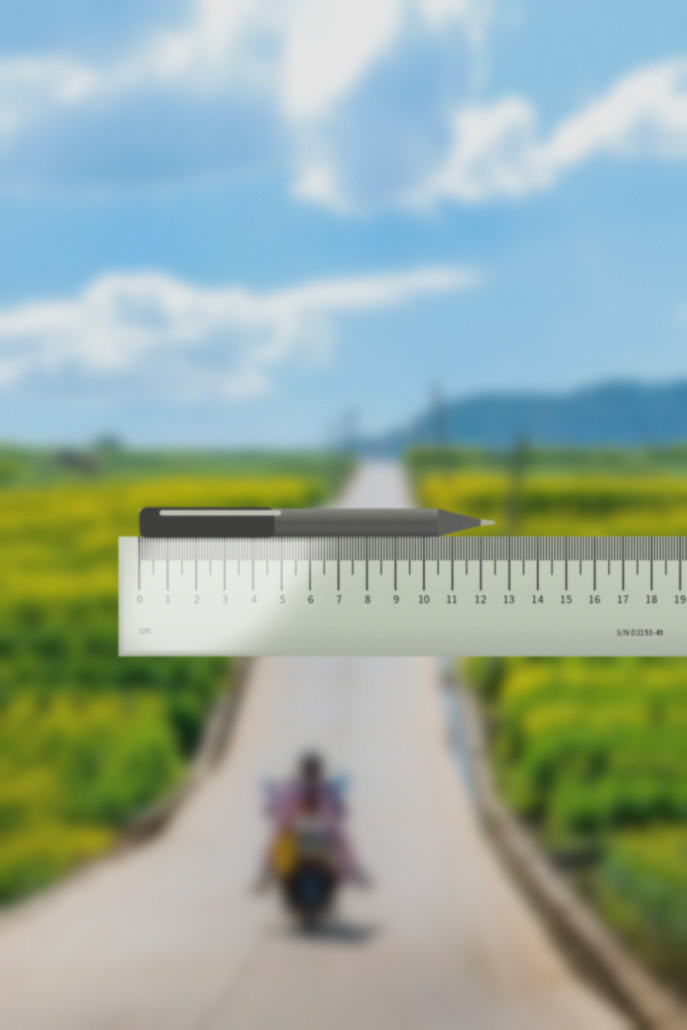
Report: 12.5; cm
